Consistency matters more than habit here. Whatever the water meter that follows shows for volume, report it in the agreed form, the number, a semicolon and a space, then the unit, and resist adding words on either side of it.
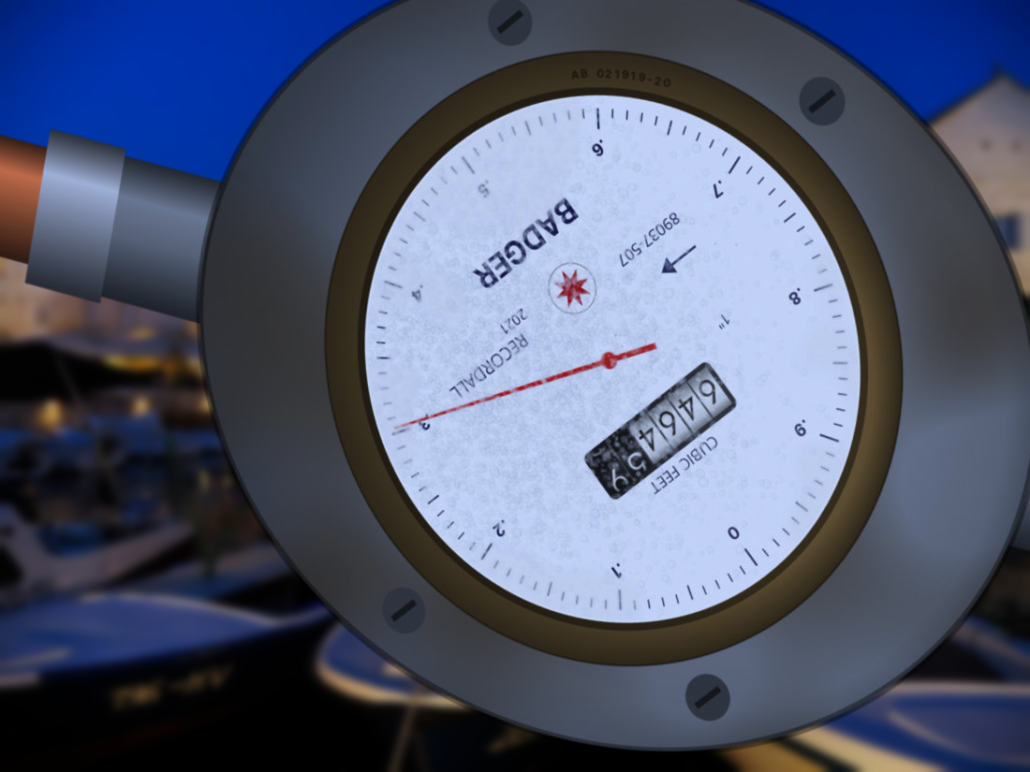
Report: 646459.30; ft³
